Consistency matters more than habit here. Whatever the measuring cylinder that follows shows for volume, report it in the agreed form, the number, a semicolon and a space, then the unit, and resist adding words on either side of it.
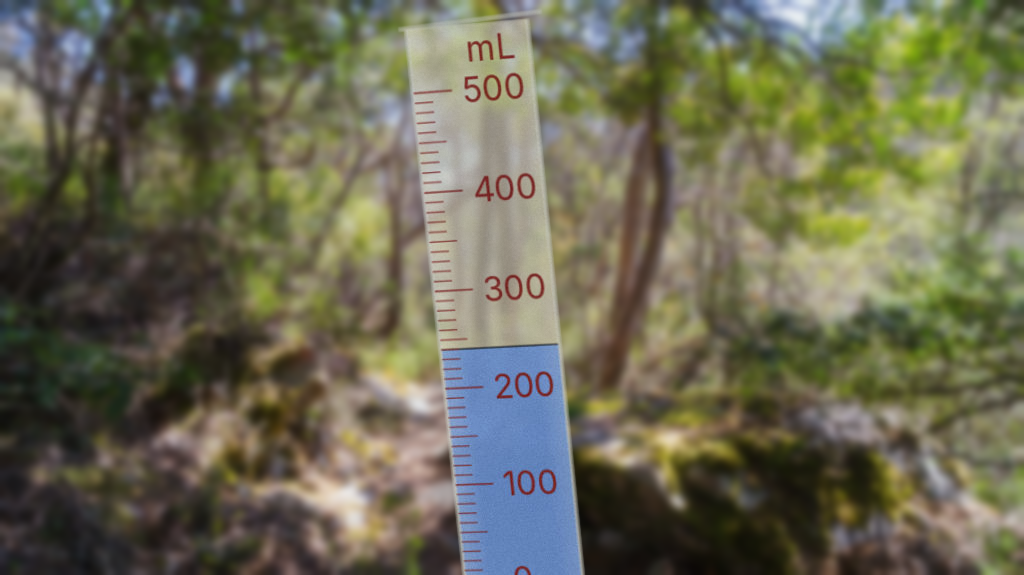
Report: 240; mL
